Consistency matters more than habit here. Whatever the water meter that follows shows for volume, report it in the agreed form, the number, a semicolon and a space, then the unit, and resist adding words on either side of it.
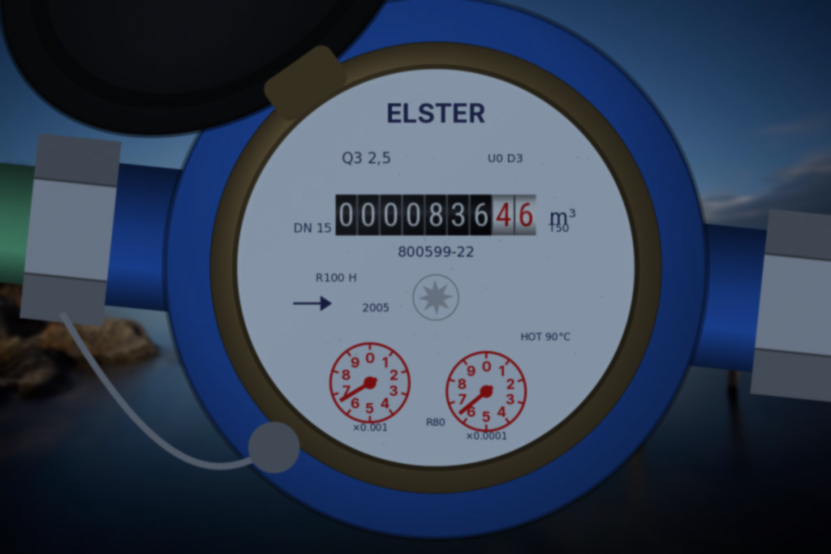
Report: 836.4666; m³
